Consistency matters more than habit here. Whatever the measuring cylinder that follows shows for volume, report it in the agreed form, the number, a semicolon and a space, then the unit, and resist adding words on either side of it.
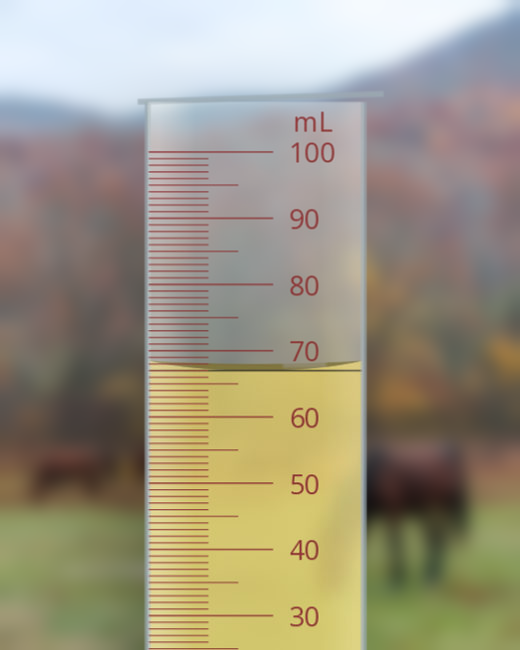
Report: 67; mL
